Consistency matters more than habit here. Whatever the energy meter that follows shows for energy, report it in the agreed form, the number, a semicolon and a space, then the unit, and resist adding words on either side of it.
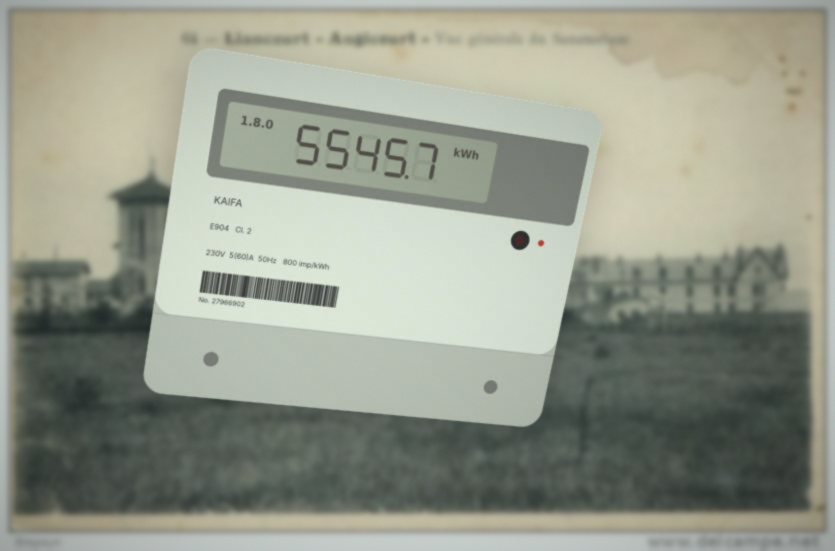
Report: 5545.7; kWh
